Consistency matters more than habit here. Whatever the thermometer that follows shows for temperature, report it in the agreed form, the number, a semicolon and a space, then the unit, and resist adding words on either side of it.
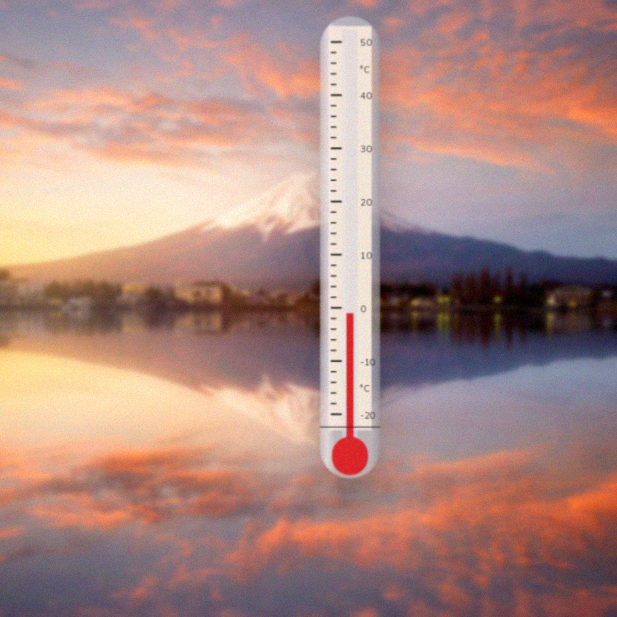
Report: -1; °C
